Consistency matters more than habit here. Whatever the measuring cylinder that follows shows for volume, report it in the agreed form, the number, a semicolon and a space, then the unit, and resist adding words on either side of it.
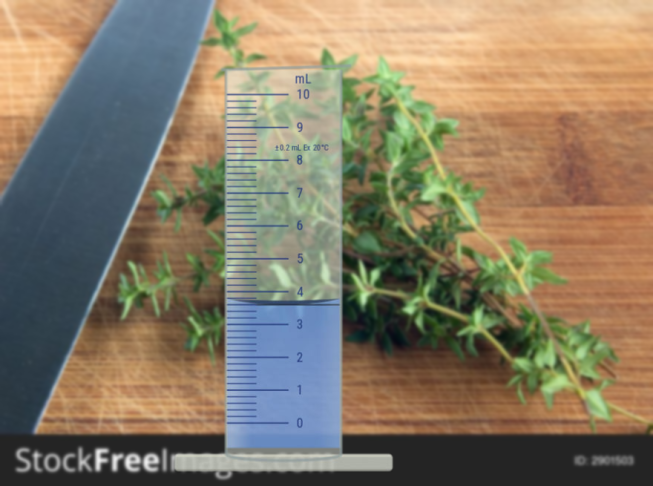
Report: 3.6; mL
